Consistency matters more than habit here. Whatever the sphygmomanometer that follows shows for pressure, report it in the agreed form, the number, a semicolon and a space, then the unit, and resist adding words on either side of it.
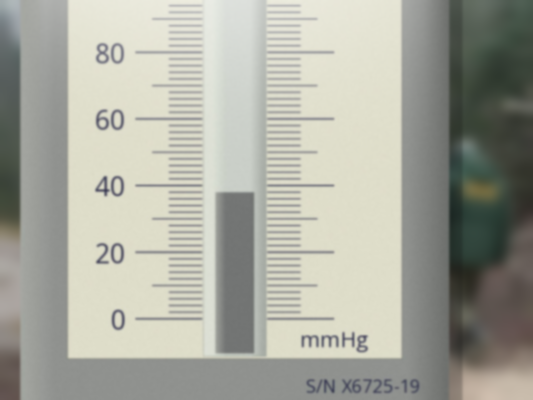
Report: 38; mmHg
